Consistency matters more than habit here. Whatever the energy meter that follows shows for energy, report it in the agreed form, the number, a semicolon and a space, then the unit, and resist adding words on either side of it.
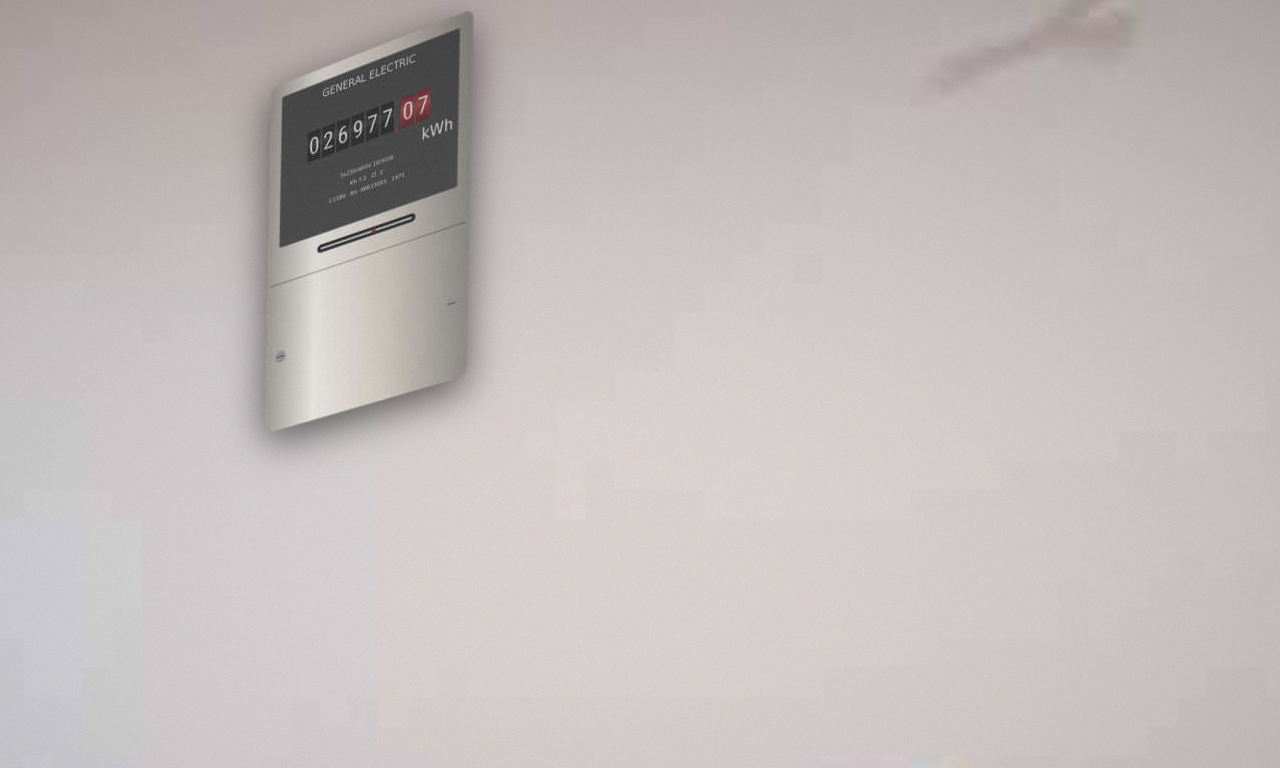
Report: 26977.07; kWh
